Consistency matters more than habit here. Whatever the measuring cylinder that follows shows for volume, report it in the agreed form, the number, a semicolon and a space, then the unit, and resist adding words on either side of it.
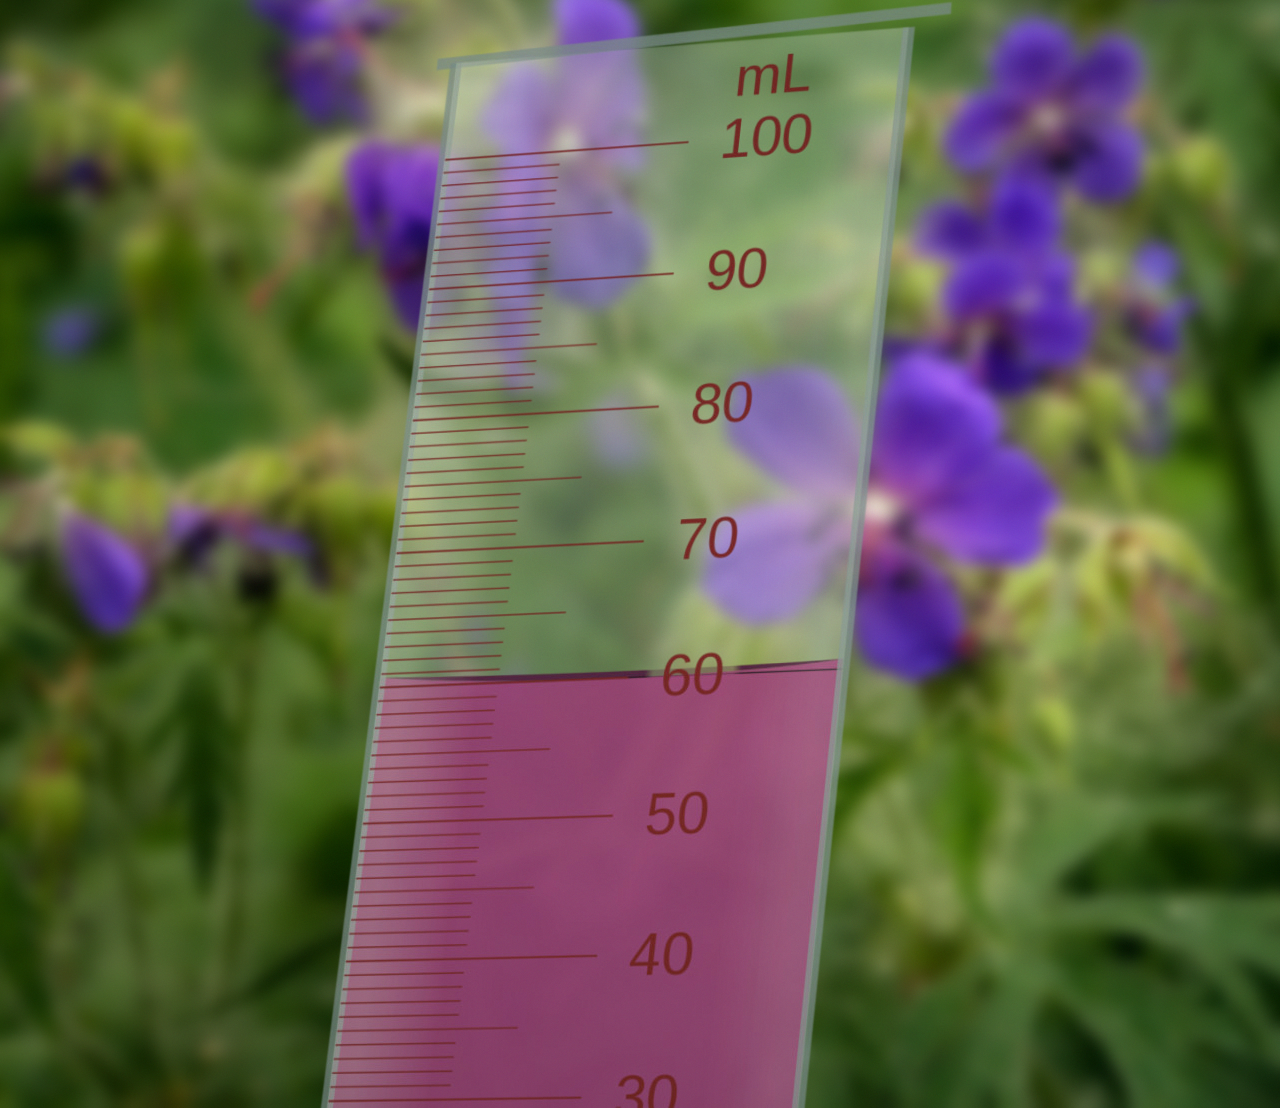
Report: 60; mL
